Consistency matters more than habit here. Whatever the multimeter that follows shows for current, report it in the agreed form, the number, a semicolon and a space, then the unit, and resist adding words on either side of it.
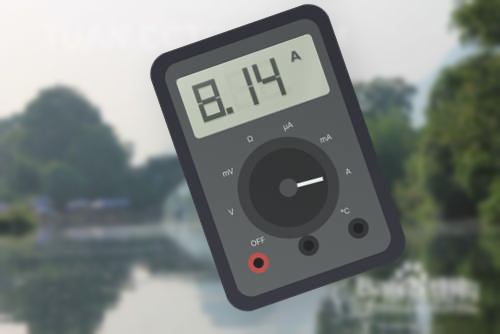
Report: 8.14; A
